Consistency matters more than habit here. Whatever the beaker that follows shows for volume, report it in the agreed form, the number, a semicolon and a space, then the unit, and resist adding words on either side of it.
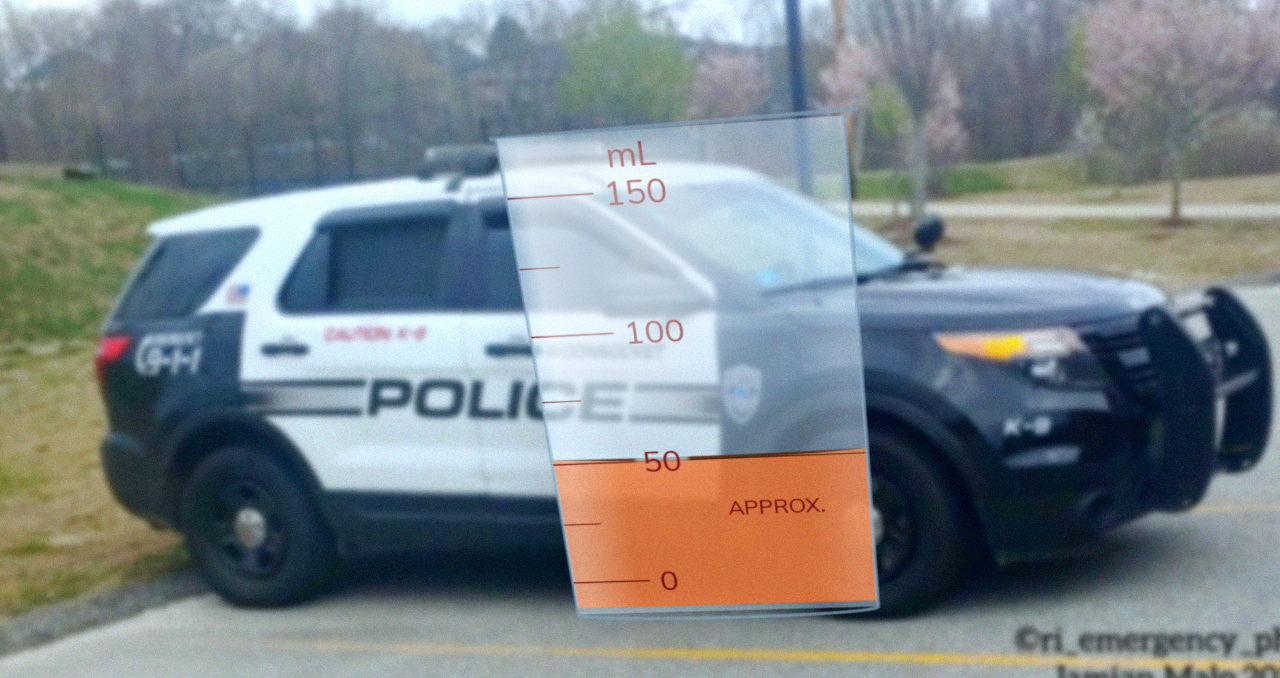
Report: 50; mL
